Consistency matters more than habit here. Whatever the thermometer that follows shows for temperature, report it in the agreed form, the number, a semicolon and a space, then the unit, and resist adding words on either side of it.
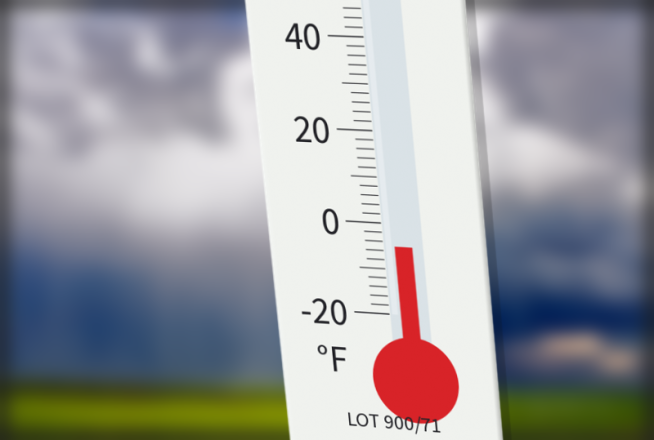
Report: -5; °F
